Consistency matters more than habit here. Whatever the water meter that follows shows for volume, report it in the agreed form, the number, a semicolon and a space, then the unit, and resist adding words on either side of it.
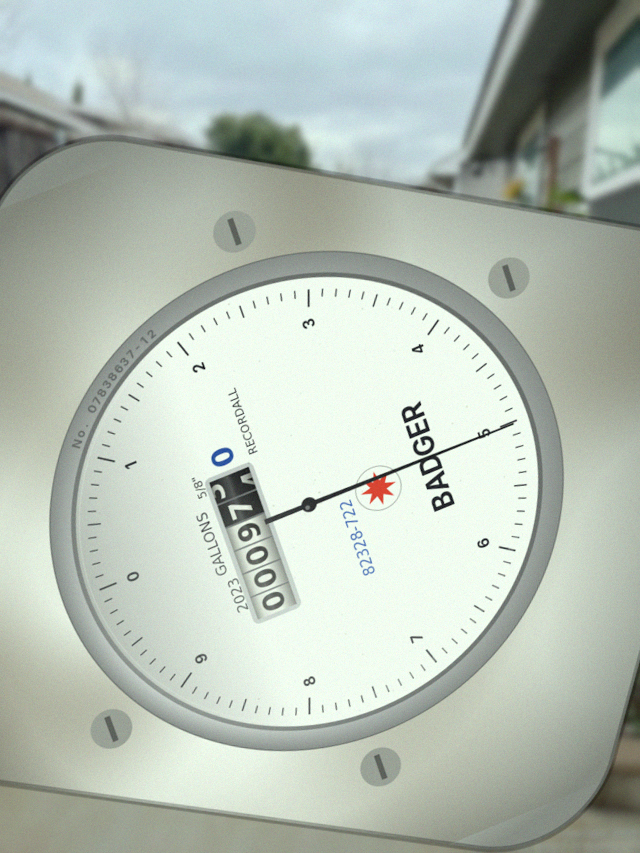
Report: 9735.0; gal
